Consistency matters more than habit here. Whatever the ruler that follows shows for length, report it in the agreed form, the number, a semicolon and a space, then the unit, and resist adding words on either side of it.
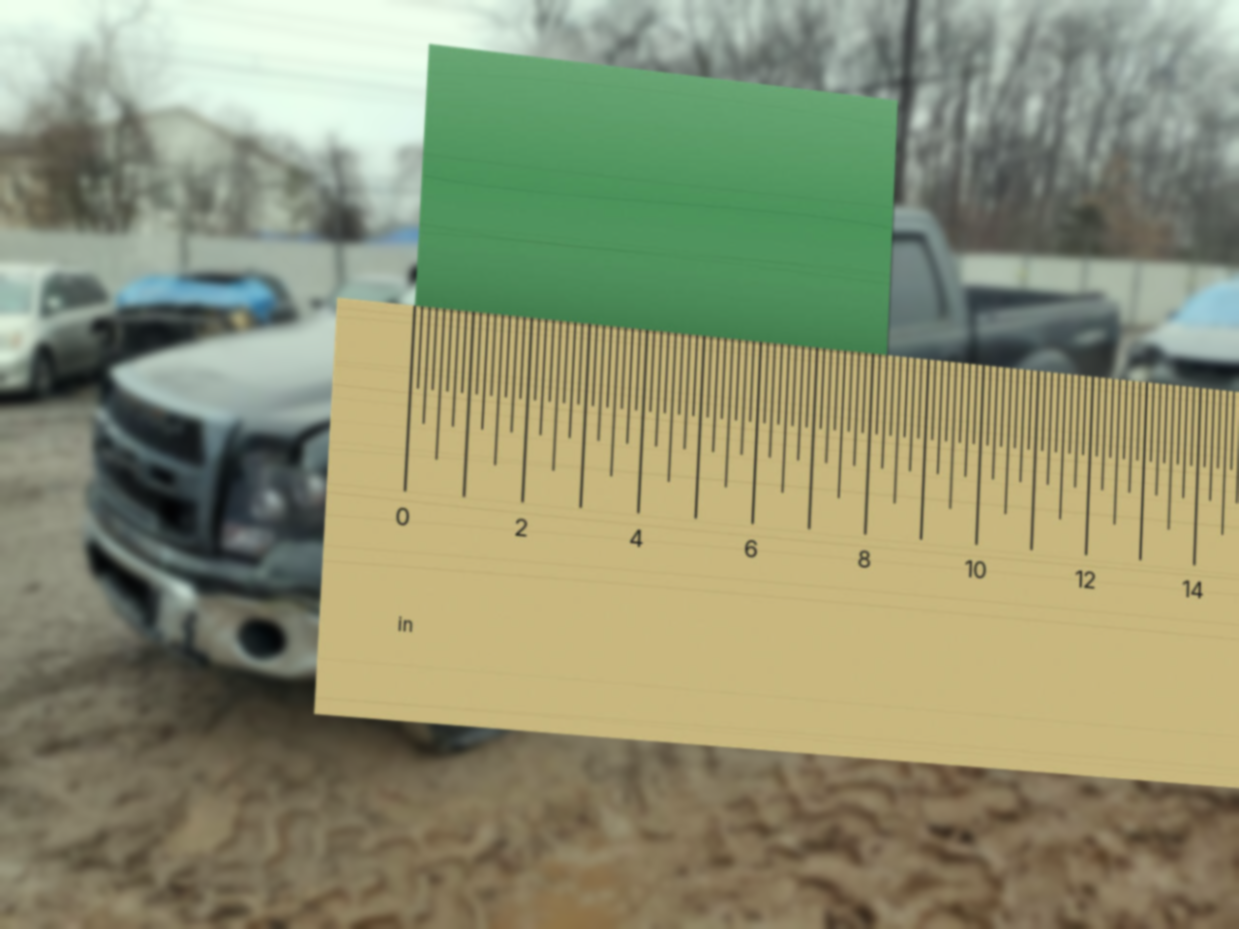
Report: 8.25; in
